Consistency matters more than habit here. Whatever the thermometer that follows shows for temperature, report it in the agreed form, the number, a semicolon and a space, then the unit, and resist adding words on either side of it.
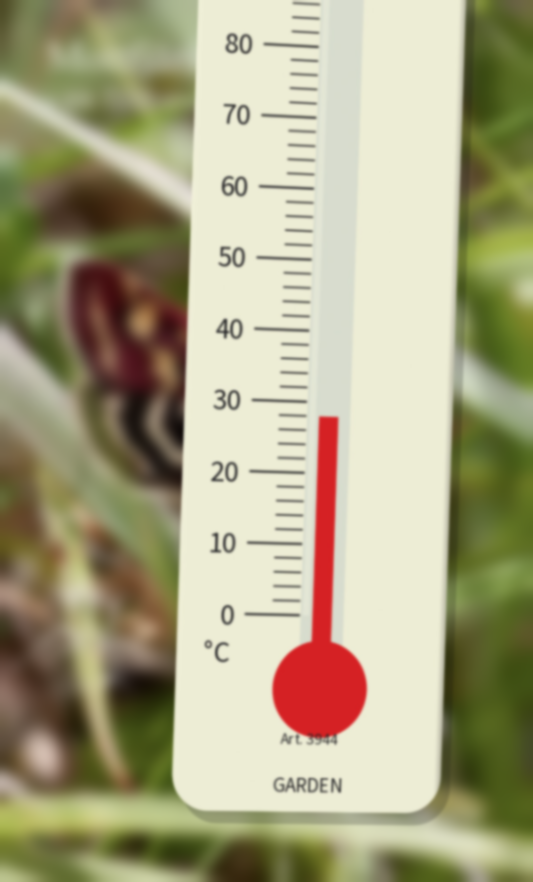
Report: 28; °C
